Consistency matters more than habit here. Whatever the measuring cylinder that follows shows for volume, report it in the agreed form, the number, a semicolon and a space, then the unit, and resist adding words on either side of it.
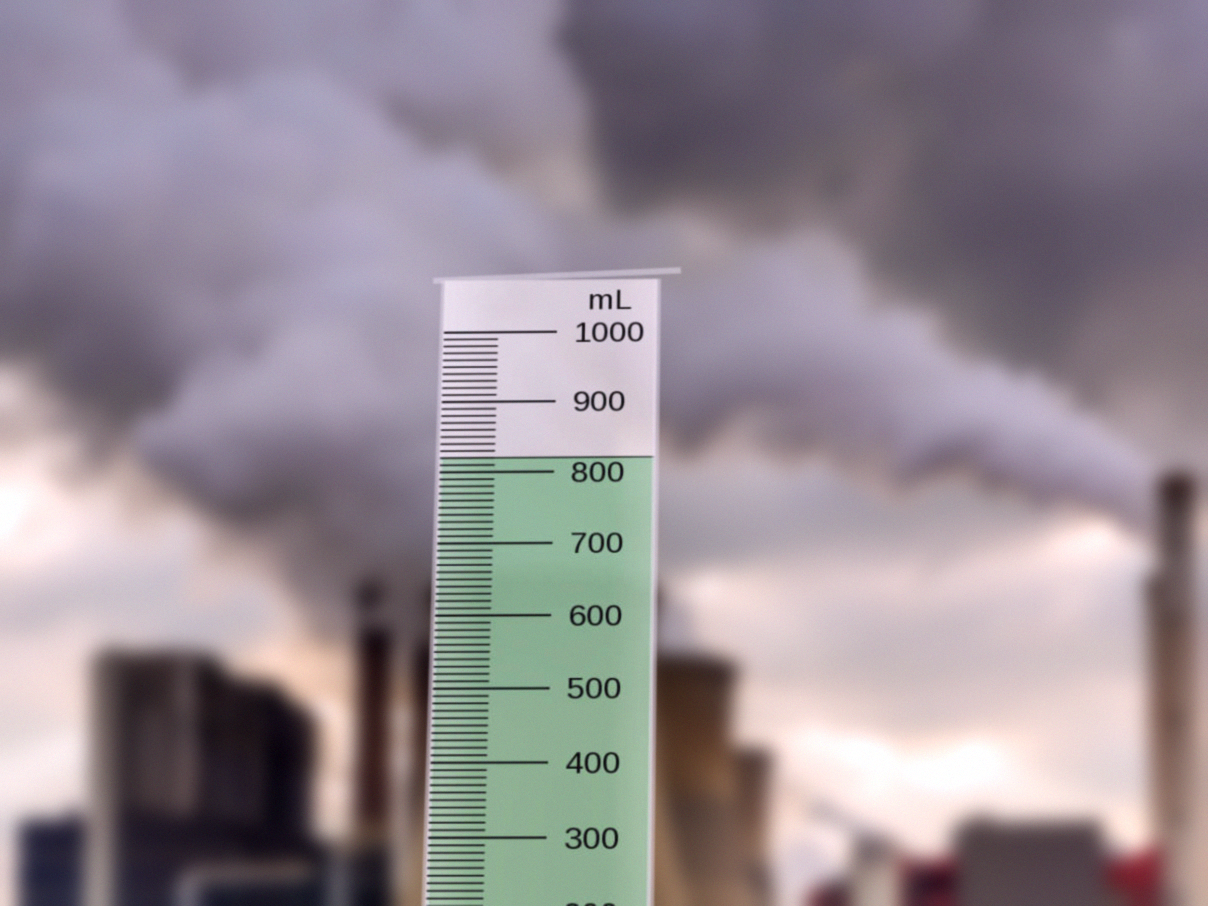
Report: 820; mL
